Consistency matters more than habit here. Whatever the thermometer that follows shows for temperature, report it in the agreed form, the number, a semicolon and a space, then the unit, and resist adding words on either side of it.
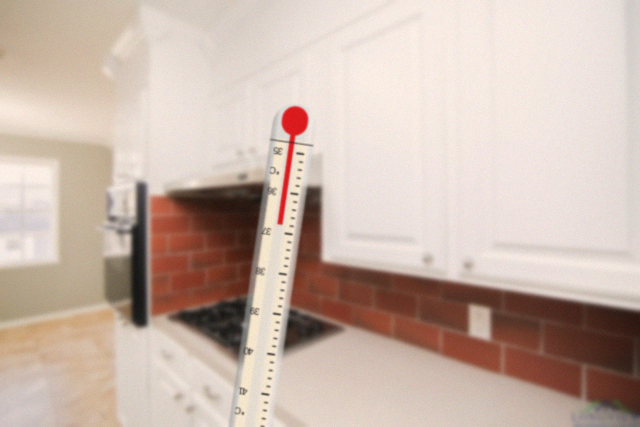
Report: 36.8; °C
